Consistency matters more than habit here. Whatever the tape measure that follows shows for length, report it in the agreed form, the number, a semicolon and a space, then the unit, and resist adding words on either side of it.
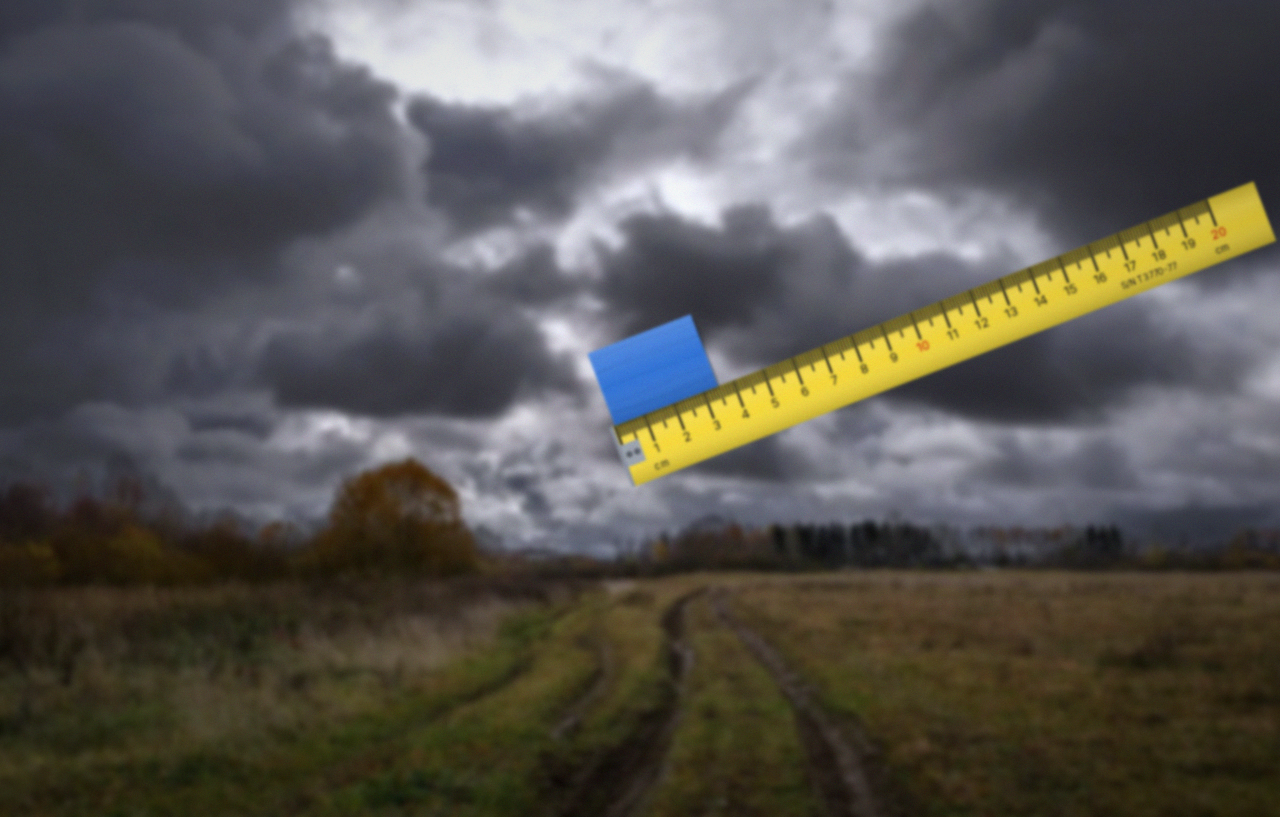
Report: 3.5; cm
